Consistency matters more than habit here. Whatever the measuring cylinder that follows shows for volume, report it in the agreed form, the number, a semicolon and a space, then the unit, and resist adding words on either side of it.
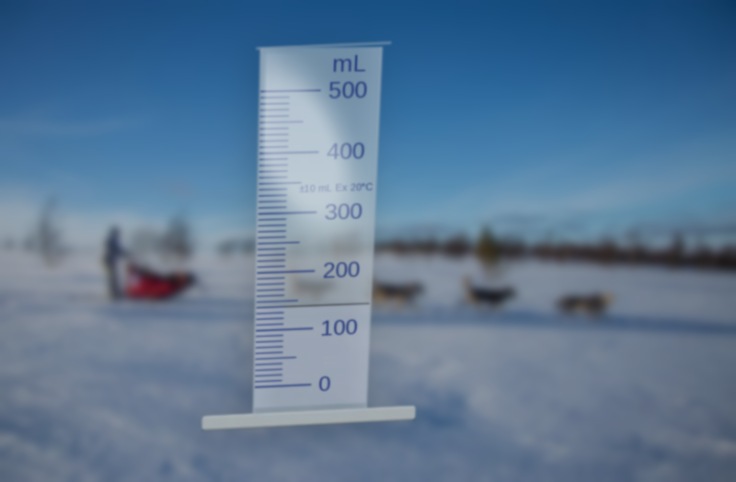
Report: 140; mL
